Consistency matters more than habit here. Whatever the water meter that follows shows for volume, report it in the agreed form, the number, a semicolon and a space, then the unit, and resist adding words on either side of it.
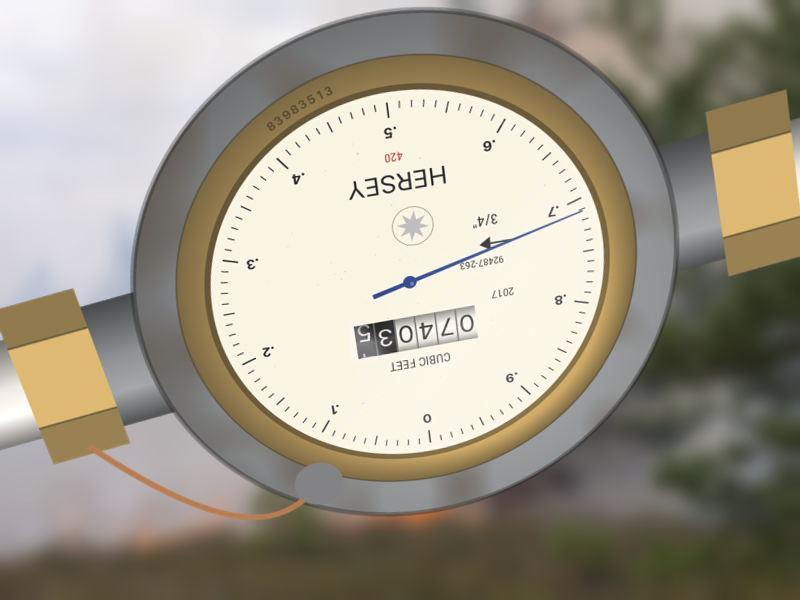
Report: 74034.71; ft³
